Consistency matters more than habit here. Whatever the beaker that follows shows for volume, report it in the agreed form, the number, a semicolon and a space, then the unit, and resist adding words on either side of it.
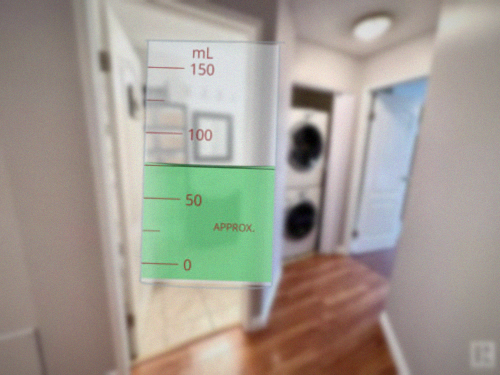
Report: 75; mL
